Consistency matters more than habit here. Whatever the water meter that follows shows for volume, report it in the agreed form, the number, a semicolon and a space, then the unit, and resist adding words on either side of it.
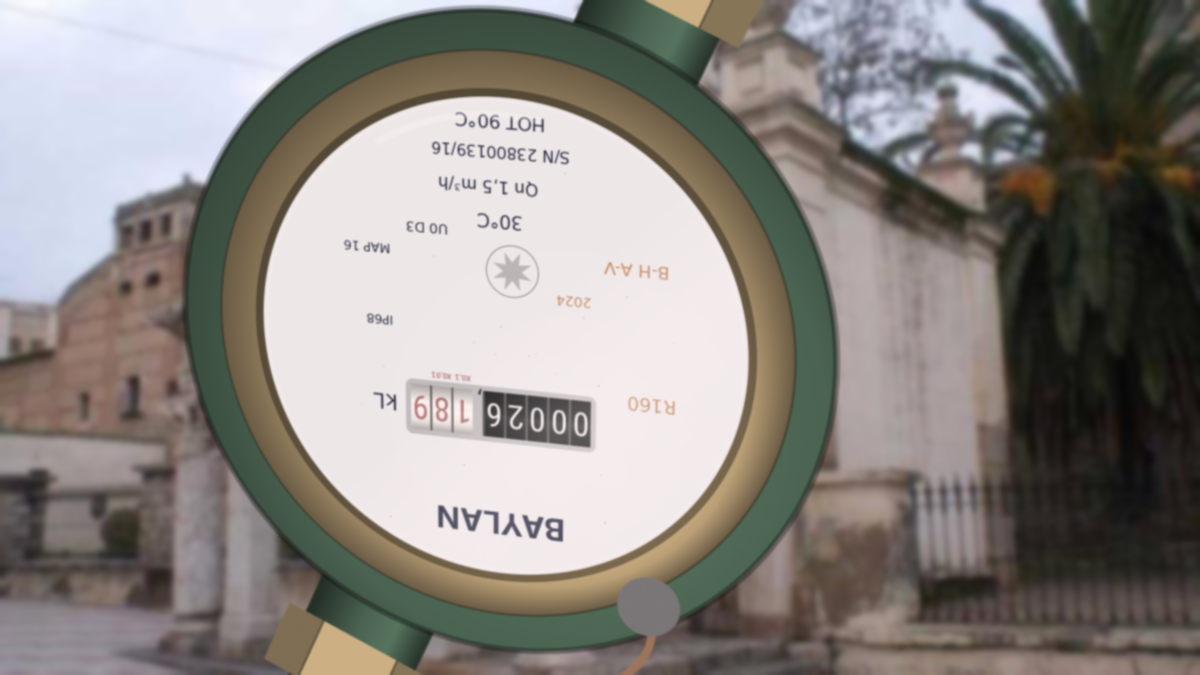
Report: 26.189; kL
